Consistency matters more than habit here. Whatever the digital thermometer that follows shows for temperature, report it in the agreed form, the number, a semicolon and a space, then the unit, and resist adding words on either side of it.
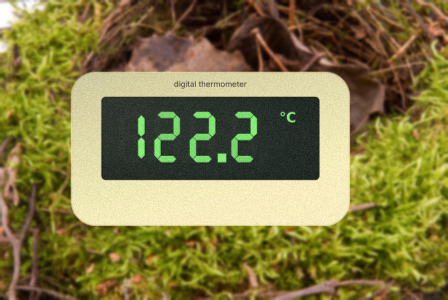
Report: 122.2; °C
